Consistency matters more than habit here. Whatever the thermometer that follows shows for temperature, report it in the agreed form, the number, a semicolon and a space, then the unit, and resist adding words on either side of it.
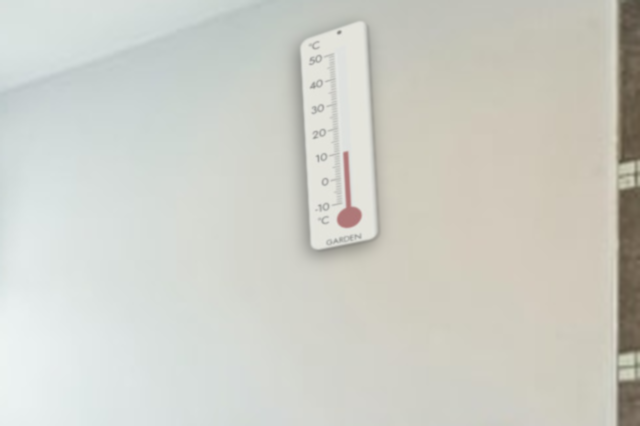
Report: 10; °C
